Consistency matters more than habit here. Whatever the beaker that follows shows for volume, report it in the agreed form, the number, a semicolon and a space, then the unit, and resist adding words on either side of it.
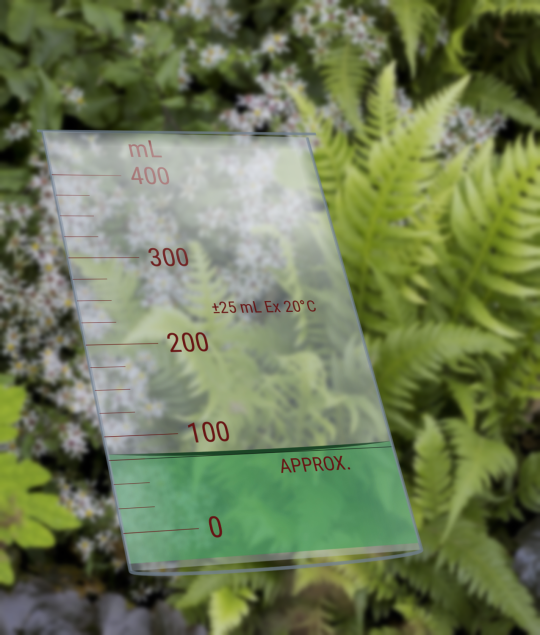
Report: 75; mL
